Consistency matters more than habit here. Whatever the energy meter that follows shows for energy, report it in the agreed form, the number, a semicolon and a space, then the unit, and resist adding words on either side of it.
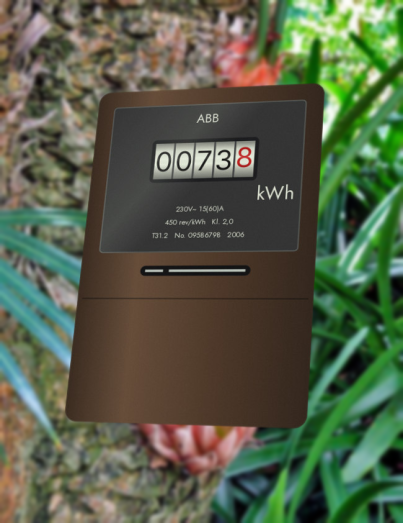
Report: 73.8; kWh
